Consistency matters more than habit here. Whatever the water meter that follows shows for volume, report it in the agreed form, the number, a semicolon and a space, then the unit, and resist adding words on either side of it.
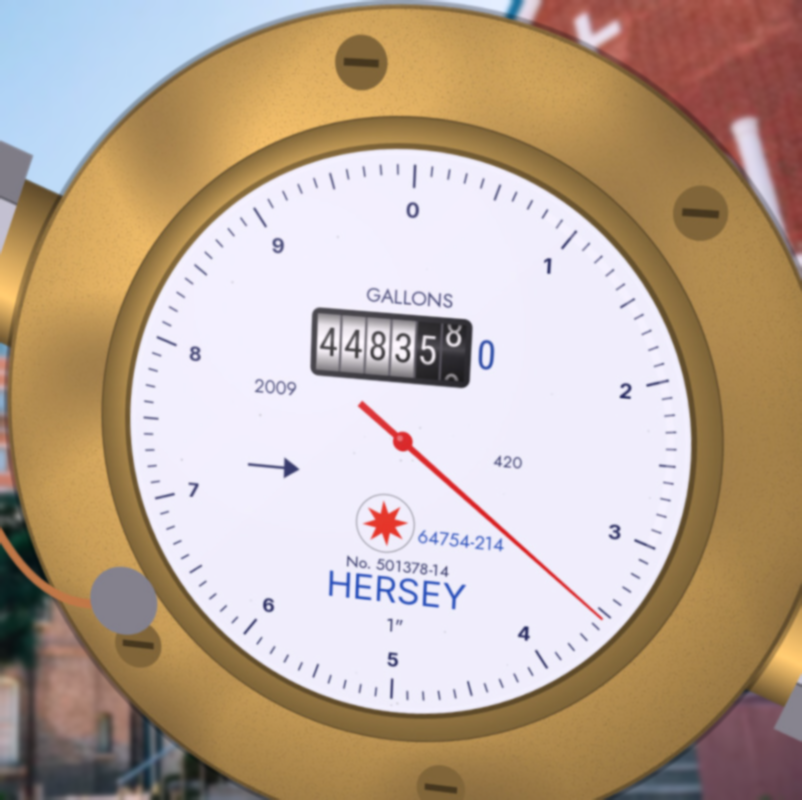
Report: 4483583.5; gal
